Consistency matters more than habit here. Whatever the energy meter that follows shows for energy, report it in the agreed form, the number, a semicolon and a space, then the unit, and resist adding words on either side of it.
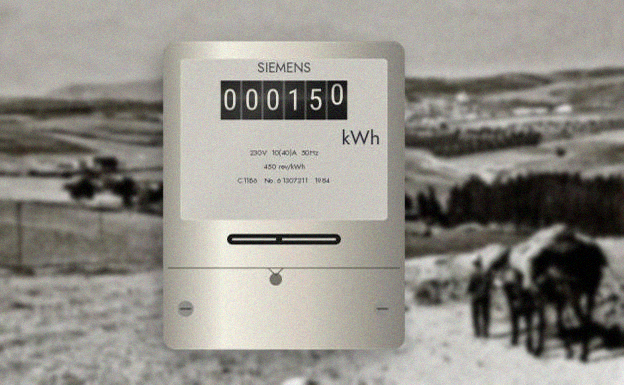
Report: 150; kWh
